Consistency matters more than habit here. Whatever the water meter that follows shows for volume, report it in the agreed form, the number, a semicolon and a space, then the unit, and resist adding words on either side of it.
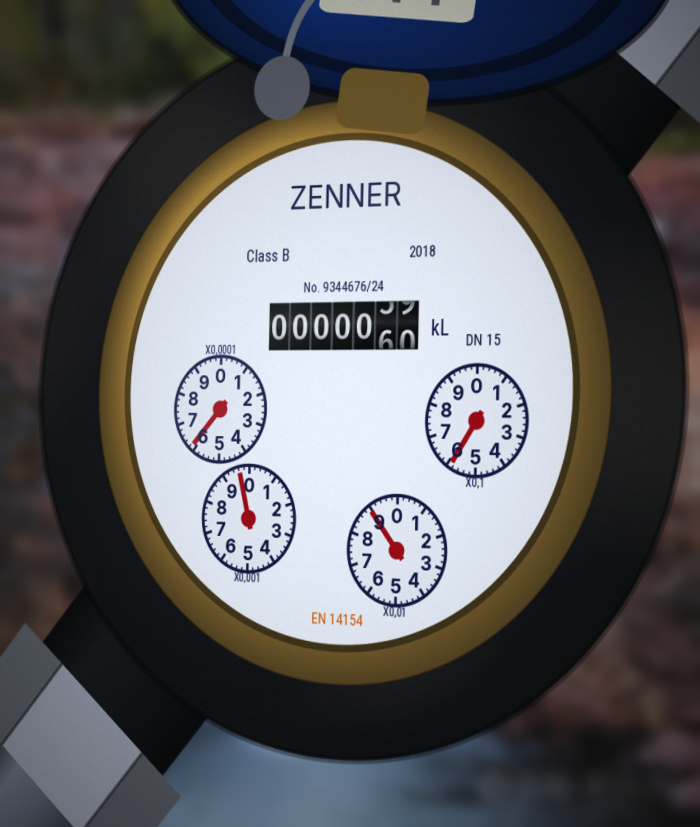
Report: 59.5896; kL
